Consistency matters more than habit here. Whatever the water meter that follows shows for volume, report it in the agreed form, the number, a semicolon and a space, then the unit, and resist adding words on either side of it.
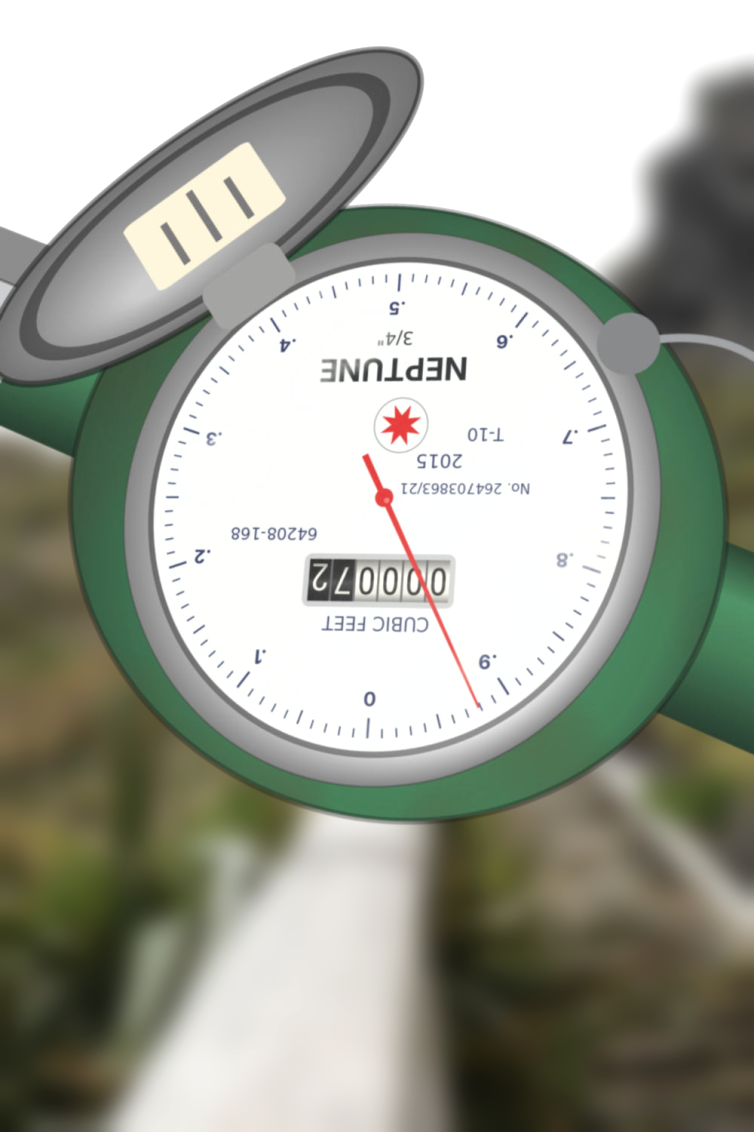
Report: 71.92; ft³
